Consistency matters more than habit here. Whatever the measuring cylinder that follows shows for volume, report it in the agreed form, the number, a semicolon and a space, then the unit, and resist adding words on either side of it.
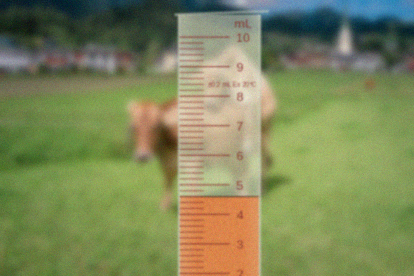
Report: 4.6; mL
